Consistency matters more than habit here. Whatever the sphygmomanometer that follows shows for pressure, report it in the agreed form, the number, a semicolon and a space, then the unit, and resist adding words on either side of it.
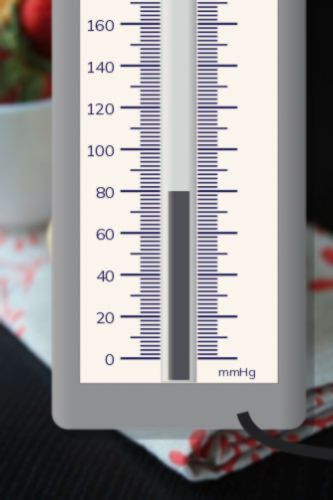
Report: 80; mmHg
